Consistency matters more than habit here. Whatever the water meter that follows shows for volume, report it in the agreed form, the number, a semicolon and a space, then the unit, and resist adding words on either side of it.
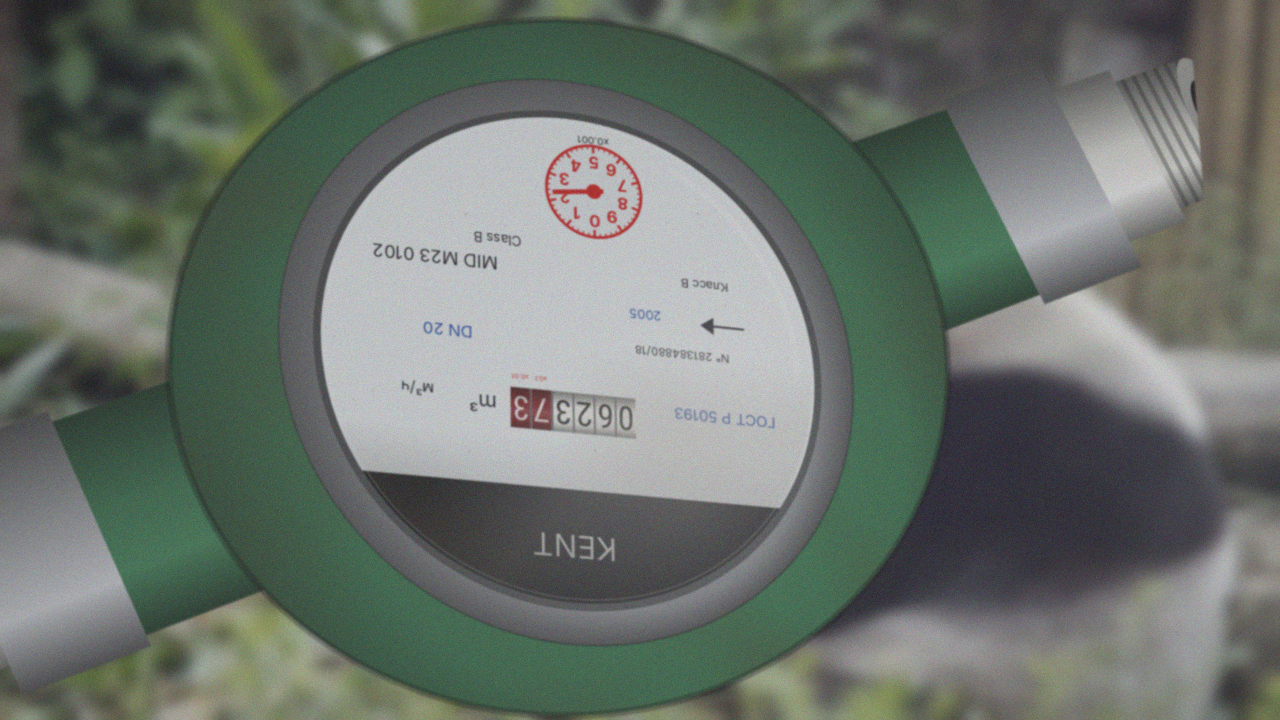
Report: 623.732; m³
